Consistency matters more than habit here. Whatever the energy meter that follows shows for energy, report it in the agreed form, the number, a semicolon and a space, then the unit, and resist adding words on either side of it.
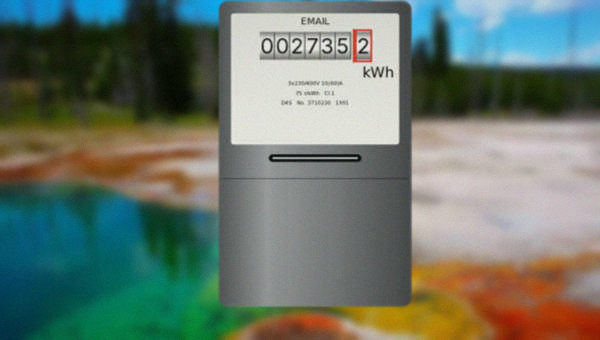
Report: 2735.2; kWh
